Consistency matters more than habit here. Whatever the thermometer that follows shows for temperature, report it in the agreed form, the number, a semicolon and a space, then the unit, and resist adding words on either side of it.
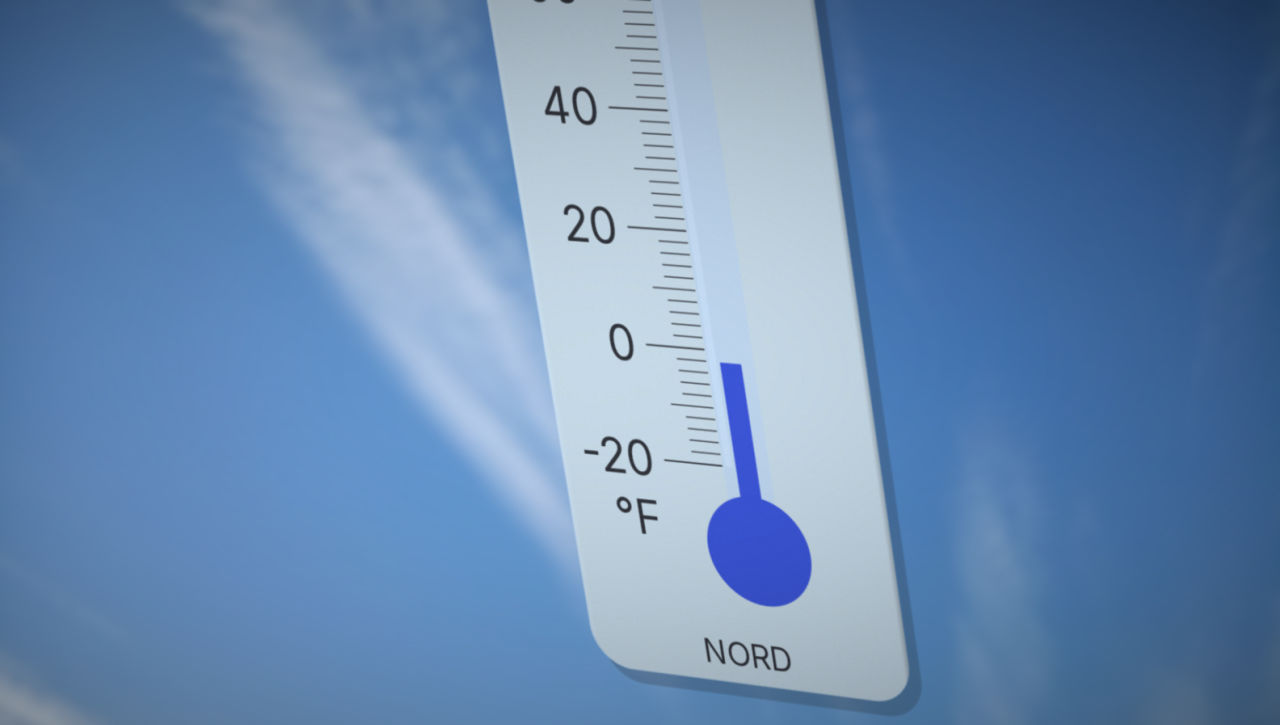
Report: -2; °F
